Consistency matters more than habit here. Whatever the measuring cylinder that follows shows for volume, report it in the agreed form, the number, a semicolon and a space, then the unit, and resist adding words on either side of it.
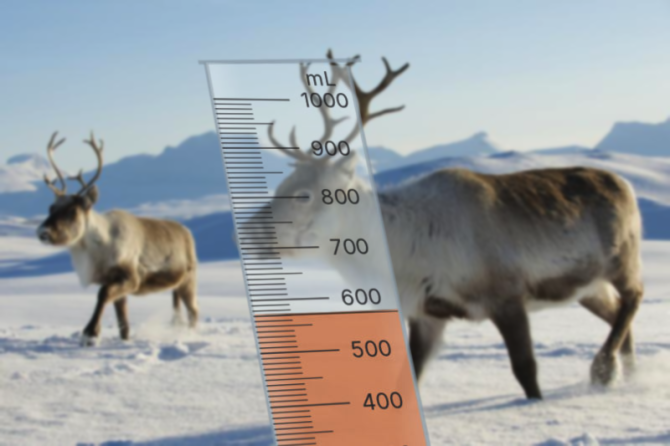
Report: 570; mL
